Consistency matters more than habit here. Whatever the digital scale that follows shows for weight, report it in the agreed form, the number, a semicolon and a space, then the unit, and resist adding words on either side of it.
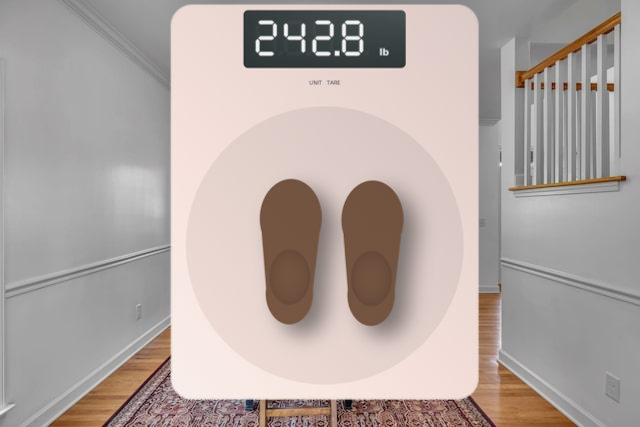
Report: 242.8; lb
